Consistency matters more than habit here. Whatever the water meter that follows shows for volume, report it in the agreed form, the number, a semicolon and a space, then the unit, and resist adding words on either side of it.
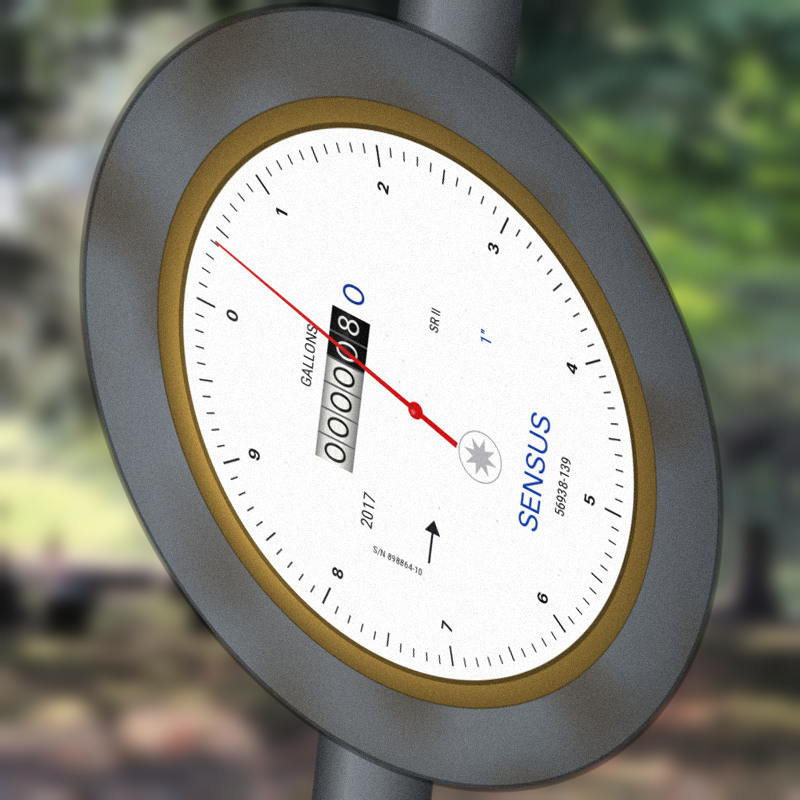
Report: 80.4; gal
